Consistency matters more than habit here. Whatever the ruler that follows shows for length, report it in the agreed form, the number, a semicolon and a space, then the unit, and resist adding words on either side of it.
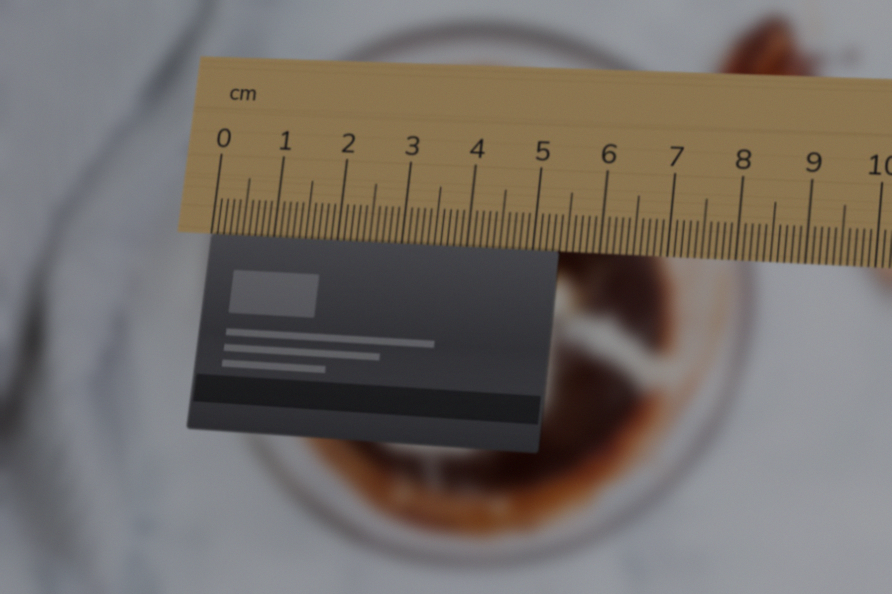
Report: 5.4; cm
